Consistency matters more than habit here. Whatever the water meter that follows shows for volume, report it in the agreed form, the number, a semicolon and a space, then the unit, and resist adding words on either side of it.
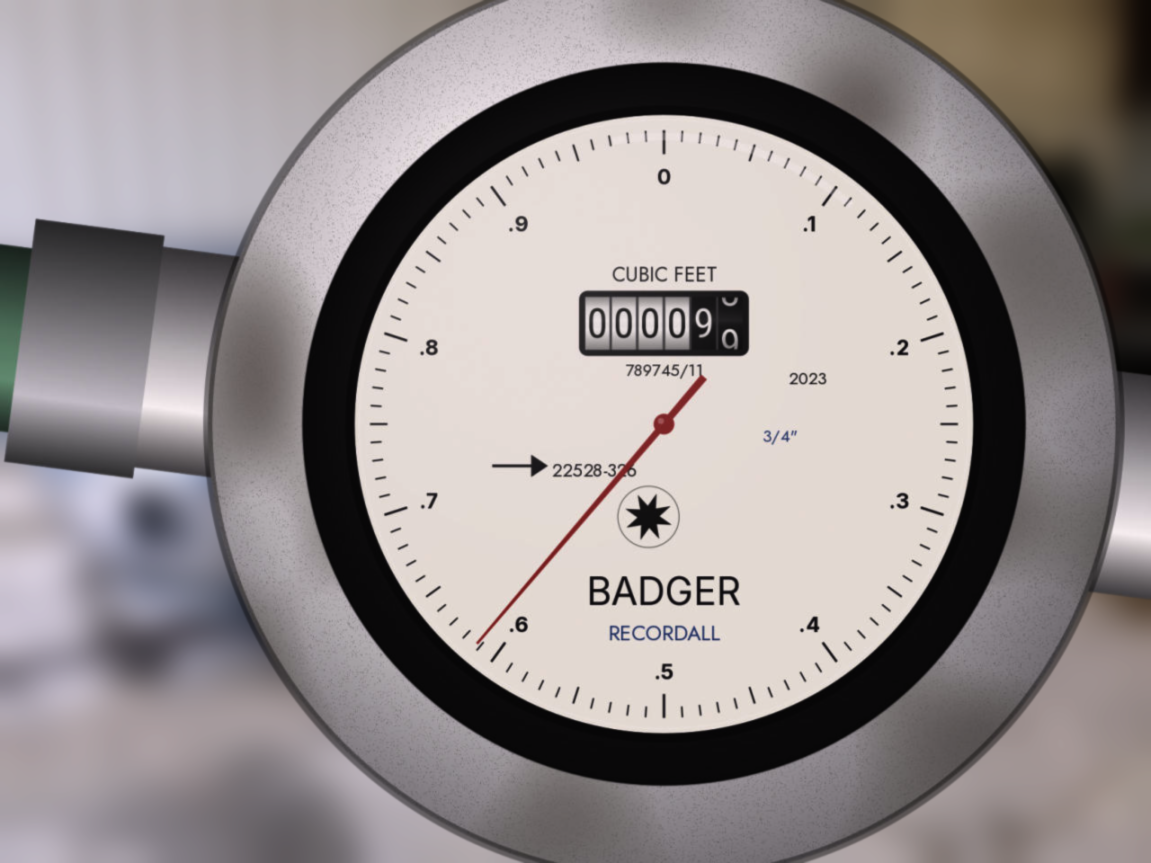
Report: 98.61; ft³
